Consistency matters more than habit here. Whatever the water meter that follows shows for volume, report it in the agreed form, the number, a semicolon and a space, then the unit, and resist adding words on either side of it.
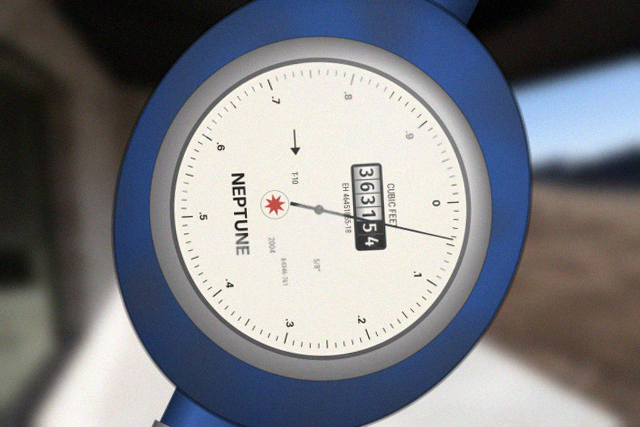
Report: 363154.04; ft³
